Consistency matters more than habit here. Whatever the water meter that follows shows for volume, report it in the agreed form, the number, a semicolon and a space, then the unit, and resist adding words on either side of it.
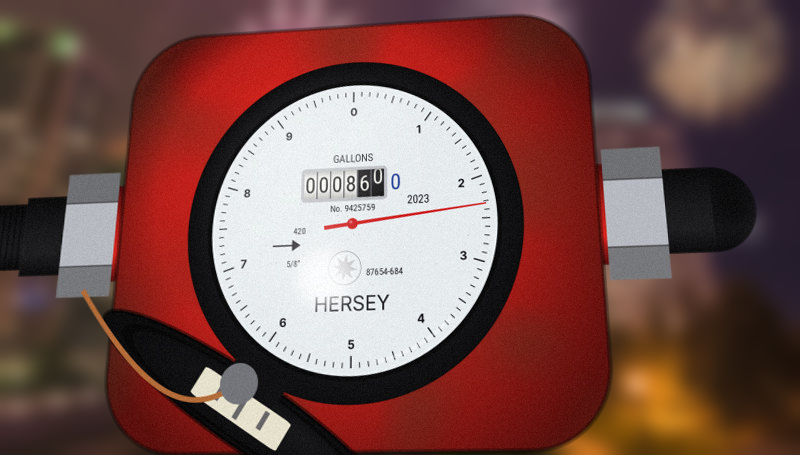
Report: 8602.3; gal
